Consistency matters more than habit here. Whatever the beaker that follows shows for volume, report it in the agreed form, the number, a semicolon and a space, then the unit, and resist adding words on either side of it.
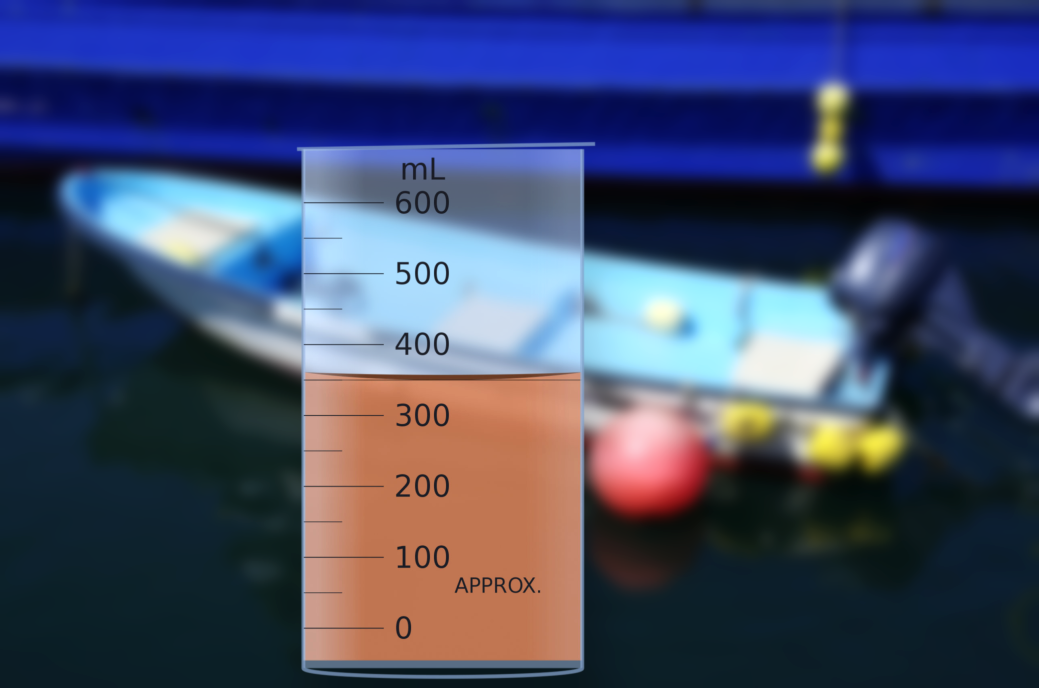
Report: 350; mL
